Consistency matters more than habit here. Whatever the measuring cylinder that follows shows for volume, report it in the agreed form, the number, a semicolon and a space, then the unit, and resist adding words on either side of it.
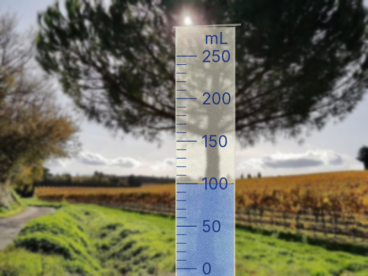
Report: 100; mL
